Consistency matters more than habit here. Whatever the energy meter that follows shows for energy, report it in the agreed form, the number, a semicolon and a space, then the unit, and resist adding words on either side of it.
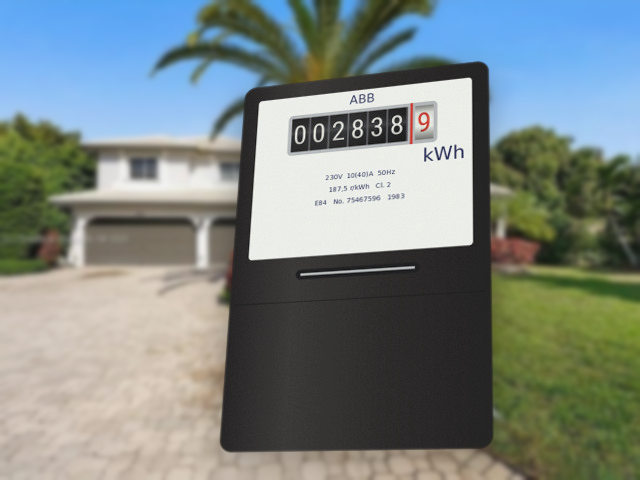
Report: 2838.9; kWh
